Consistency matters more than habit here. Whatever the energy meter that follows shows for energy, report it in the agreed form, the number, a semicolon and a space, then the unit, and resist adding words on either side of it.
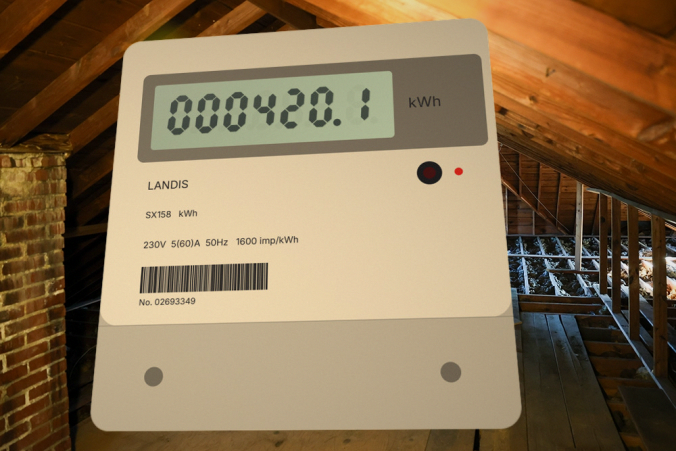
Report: 420.1; kWh
